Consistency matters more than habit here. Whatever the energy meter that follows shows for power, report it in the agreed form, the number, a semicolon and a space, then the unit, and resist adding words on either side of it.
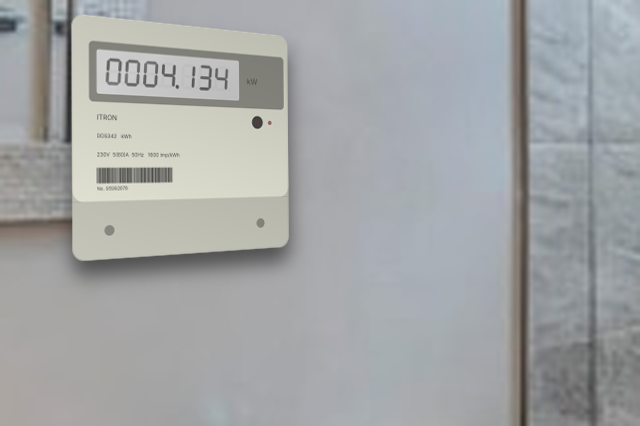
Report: 4.134; kW
